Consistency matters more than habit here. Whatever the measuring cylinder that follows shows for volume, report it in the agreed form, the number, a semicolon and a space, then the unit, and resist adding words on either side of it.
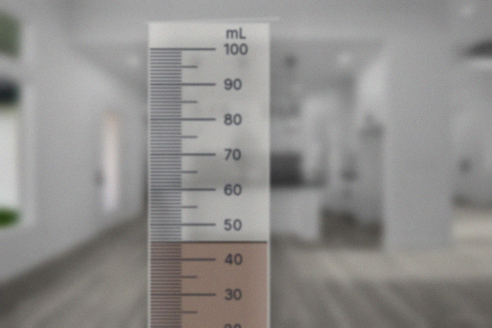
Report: 45; mL
